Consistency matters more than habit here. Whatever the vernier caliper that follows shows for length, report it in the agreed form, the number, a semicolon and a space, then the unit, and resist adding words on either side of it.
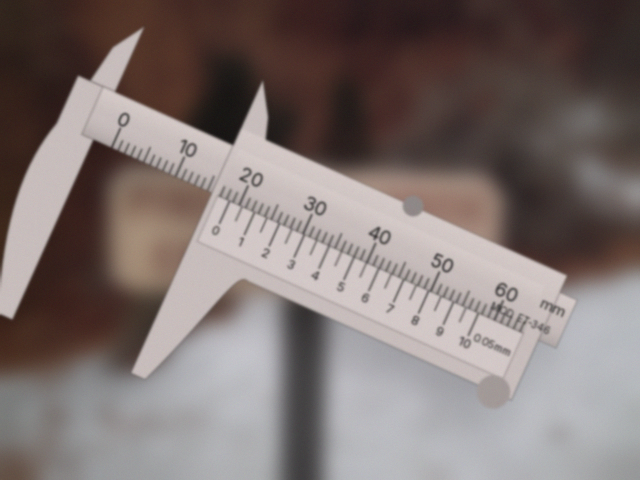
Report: 18.5; mm
